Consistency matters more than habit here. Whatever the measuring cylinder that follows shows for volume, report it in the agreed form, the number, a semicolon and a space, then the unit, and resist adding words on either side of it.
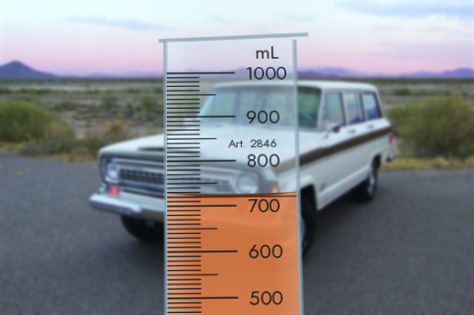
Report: 720; mL
